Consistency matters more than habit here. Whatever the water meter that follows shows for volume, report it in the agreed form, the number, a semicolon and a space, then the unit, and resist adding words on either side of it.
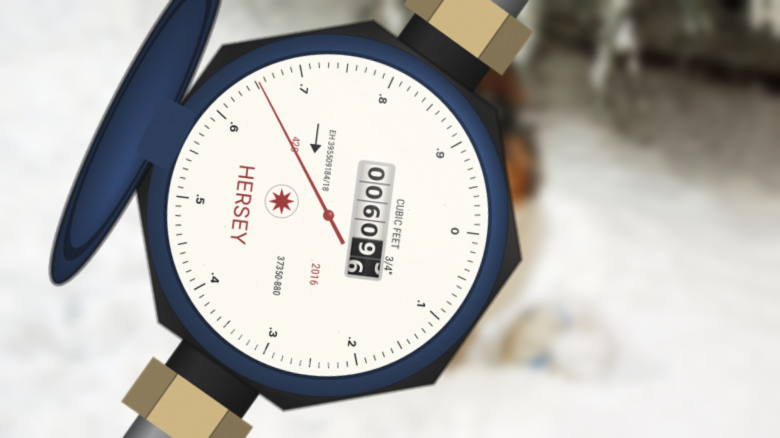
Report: 6095.65; ft³
